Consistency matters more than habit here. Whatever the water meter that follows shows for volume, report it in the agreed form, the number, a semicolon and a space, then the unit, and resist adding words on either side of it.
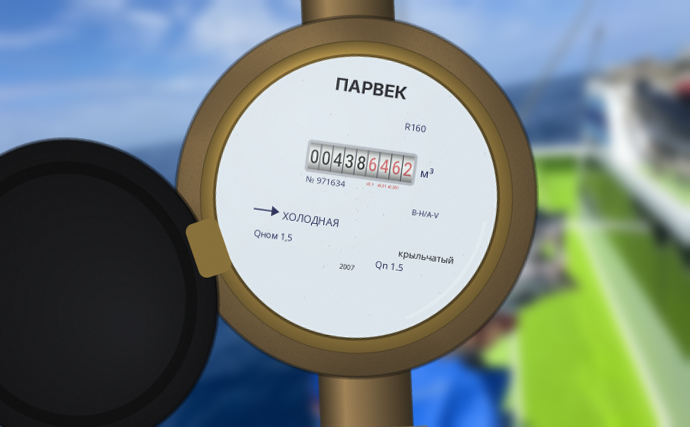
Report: 438.6462; m³
